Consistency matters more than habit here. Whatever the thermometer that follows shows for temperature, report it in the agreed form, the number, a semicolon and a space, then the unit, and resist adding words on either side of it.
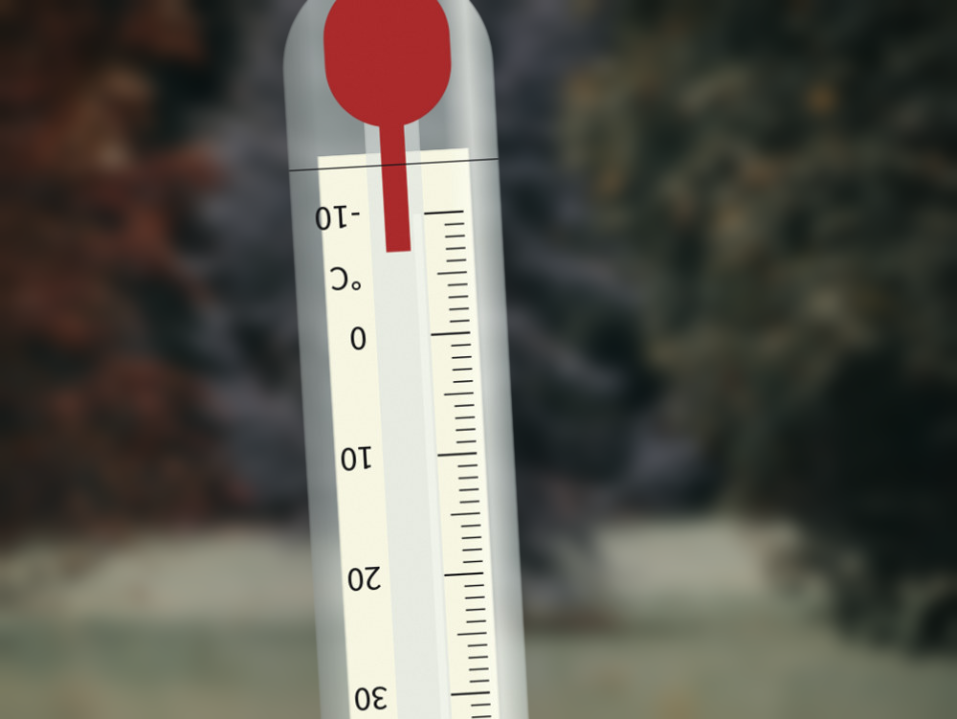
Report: -7; °C
